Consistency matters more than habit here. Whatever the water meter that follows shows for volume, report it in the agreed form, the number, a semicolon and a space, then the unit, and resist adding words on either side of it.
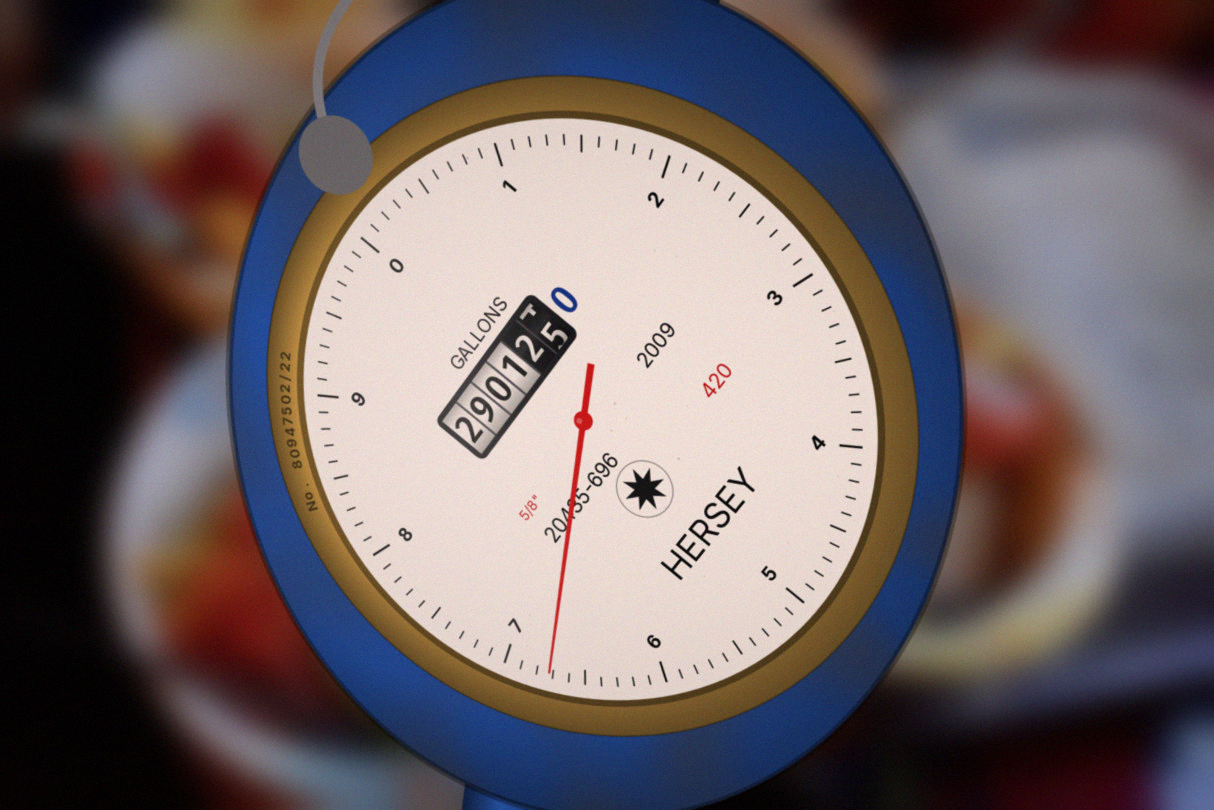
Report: 2901246.7; gal
